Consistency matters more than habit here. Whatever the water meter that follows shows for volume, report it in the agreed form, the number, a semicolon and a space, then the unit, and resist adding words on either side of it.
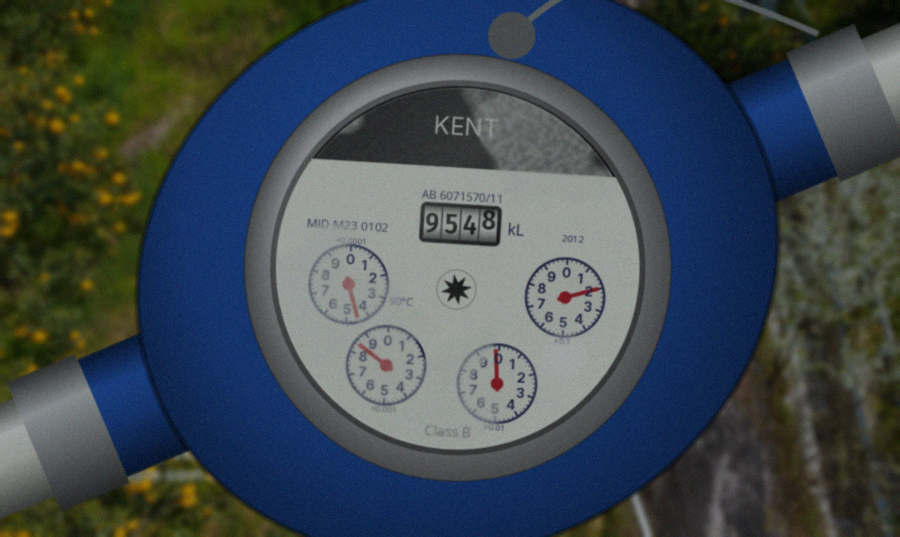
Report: 9548.1984; kL
